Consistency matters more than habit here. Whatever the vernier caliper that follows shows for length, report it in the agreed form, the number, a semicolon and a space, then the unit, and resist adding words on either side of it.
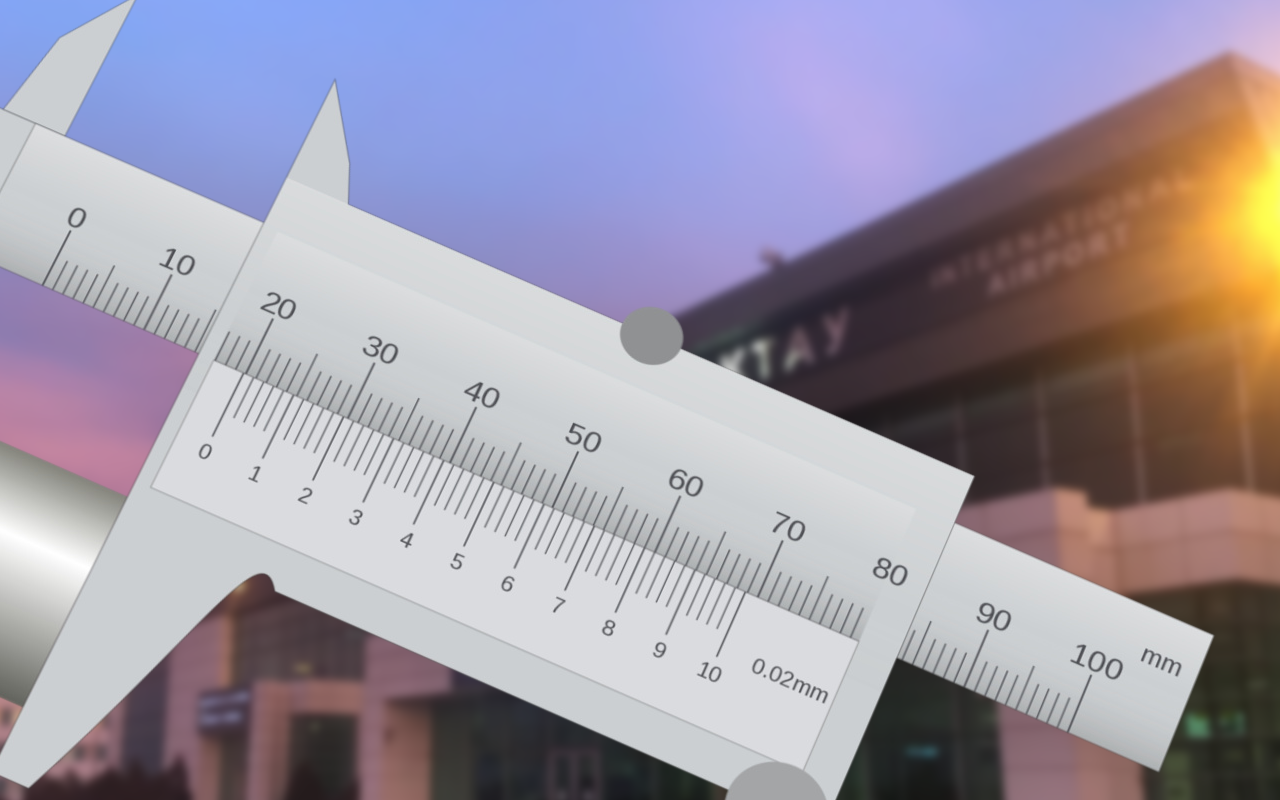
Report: 19.8; mm
